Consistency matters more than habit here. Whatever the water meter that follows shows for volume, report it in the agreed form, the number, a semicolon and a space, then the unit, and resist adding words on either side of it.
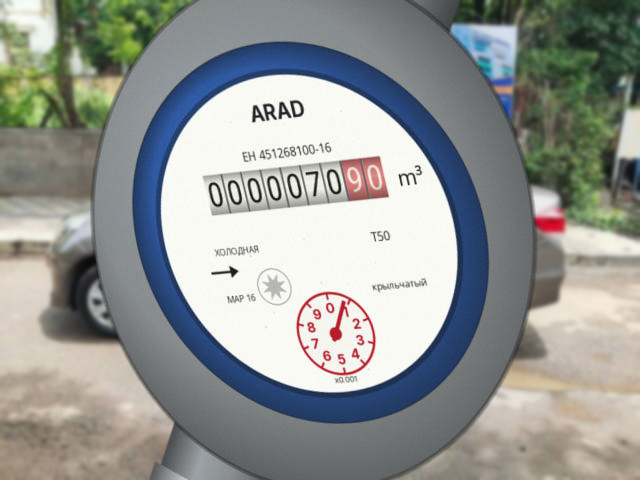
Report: 70.900; m³
